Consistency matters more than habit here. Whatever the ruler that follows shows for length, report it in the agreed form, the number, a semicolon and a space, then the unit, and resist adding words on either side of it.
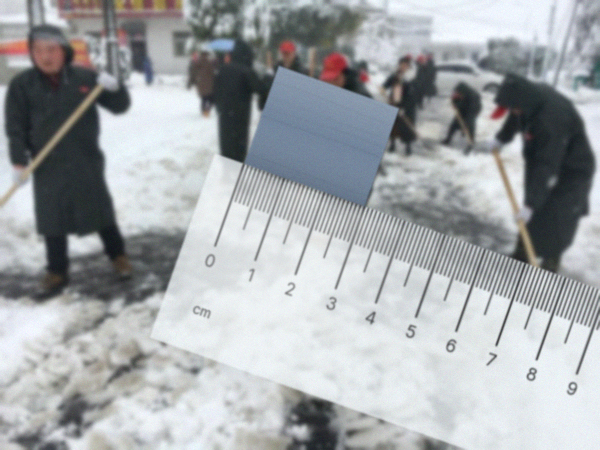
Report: 3; cm
